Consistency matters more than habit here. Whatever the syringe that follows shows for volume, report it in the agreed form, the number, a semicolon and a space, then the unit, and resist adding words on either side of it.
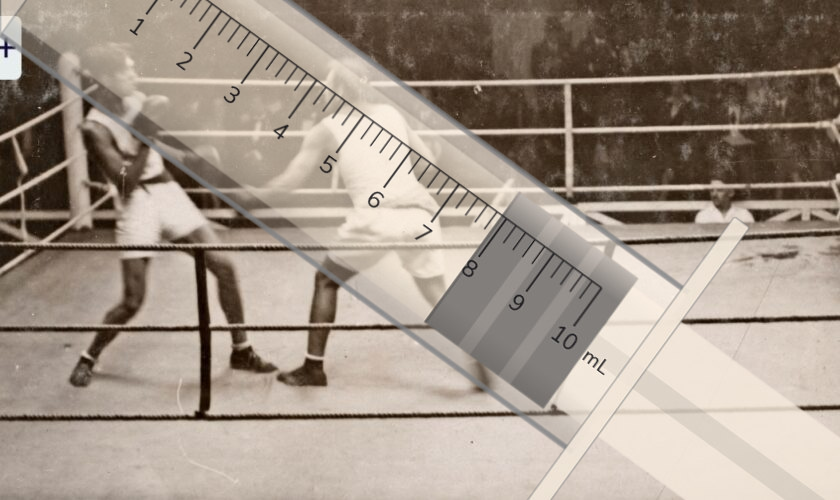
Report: 7.9; mL
